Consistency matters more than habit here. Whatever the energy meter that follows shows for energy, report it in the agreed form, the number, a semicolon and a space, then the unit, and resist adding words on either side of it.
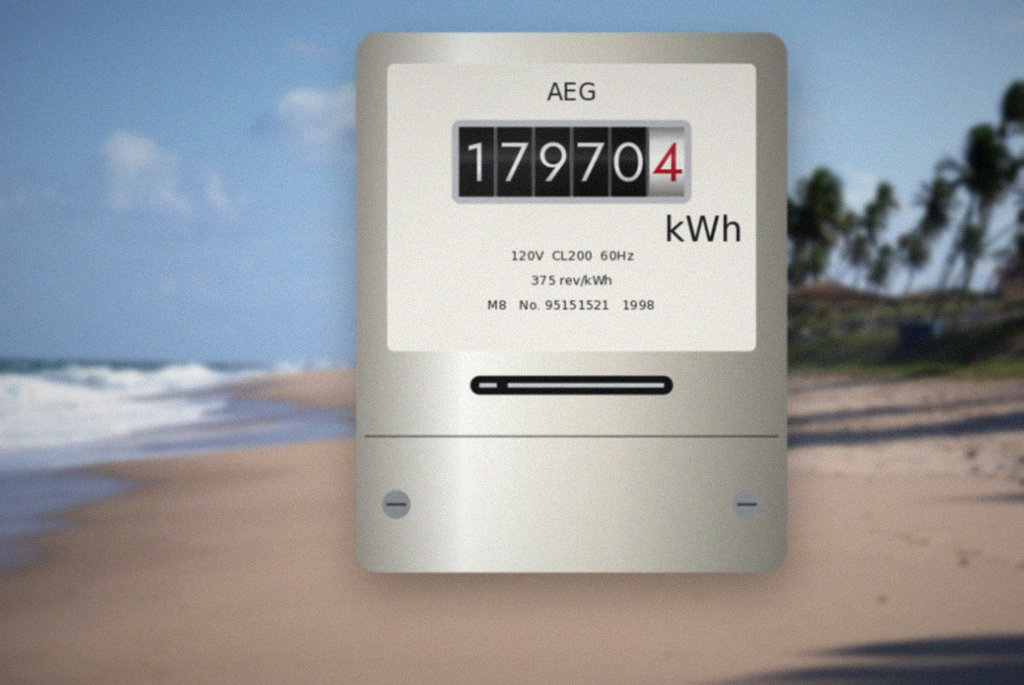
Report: 17970.4; kWh
